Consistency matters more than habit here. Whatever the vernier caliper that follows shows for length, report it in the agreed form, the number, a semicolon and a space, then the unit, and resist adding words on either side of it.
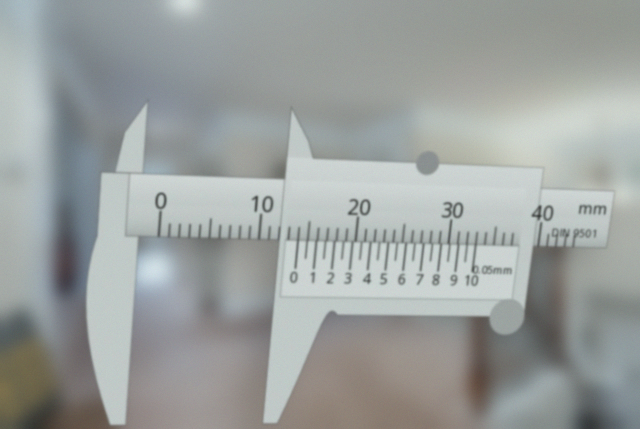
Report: 14.0; mm
